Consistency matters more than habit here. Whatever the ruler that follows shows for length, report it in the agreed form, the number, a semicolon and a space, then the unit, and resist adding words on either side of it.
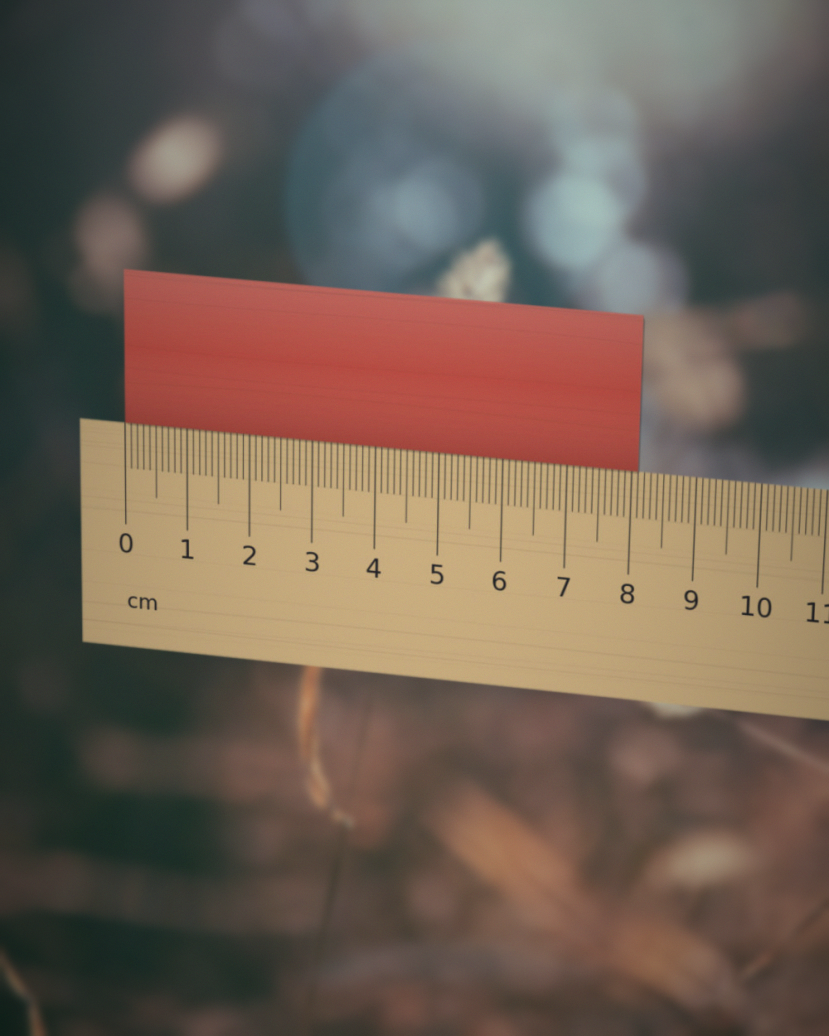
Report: 8.1; cm
